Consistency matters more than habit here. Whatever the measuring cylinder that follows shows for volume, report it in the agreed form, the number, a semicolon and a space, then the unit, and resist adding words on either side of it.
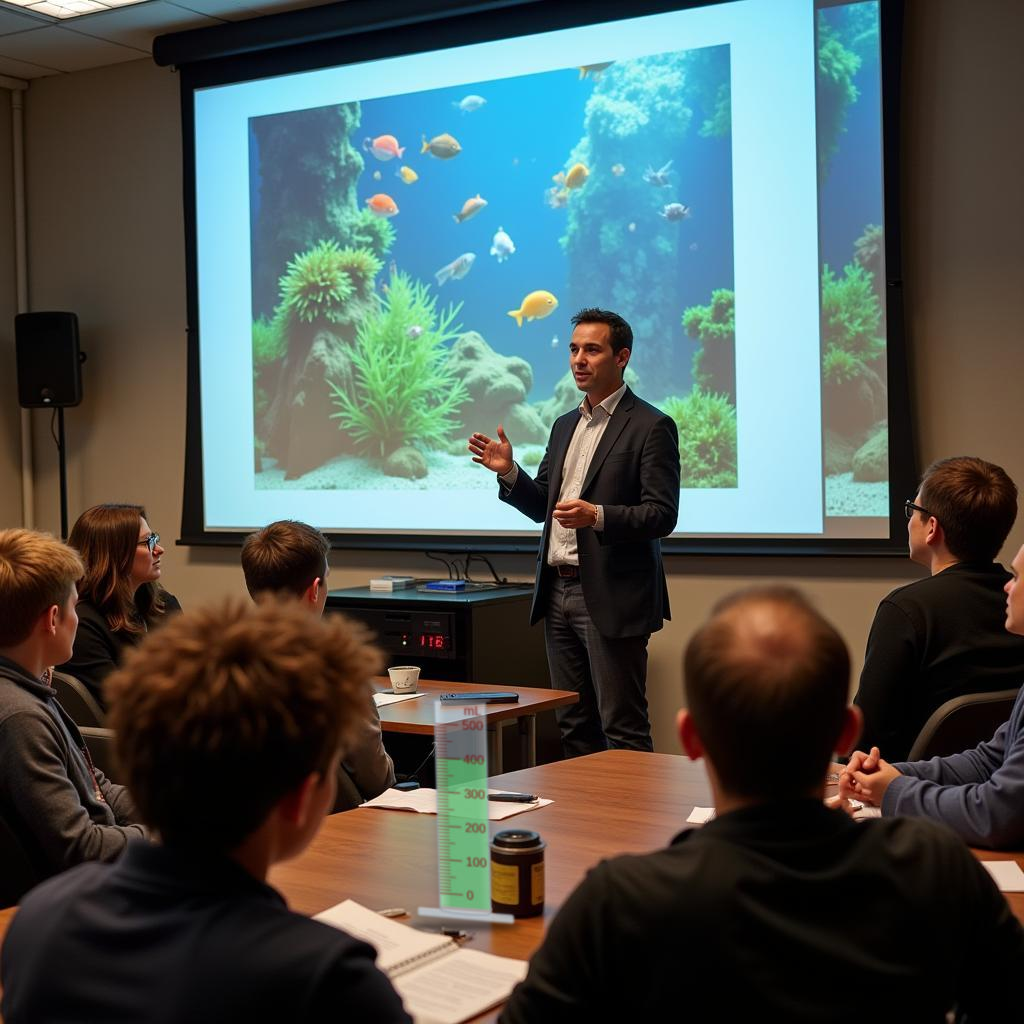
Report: 400; mL
